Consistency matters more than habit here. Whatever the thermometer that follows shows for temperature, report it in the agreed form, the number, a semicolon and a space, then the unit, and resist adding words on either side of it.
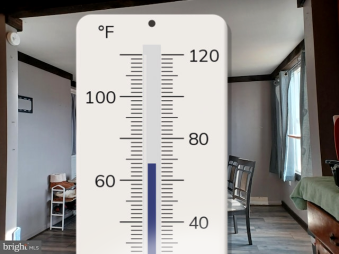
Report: 68; °F
